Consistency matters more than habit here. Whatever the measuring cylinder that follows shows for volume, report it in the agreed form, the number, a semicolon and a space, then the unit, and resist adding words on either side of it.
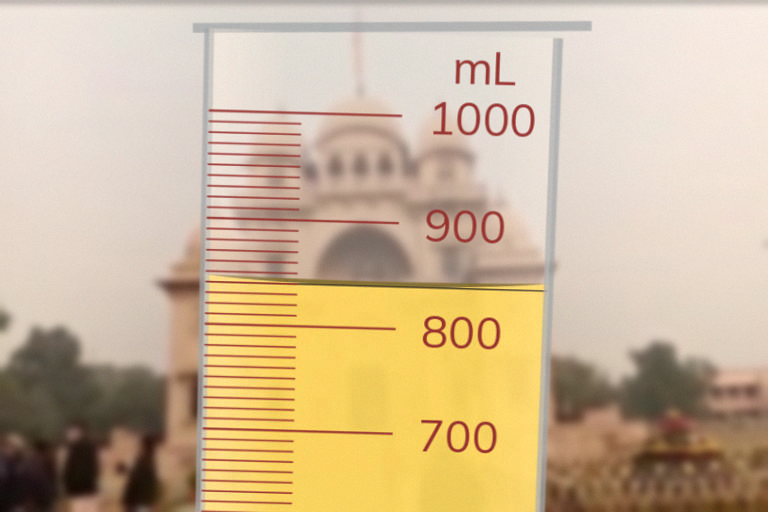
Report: 840; mL
